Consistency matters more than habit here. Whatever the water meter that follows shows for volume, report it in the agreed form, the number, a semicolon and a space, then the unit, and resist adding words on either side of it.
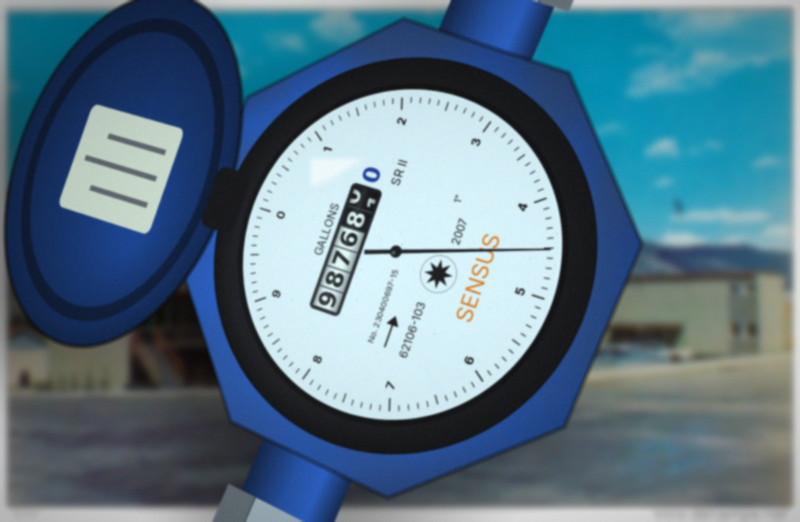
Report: 9876804.5; gal
